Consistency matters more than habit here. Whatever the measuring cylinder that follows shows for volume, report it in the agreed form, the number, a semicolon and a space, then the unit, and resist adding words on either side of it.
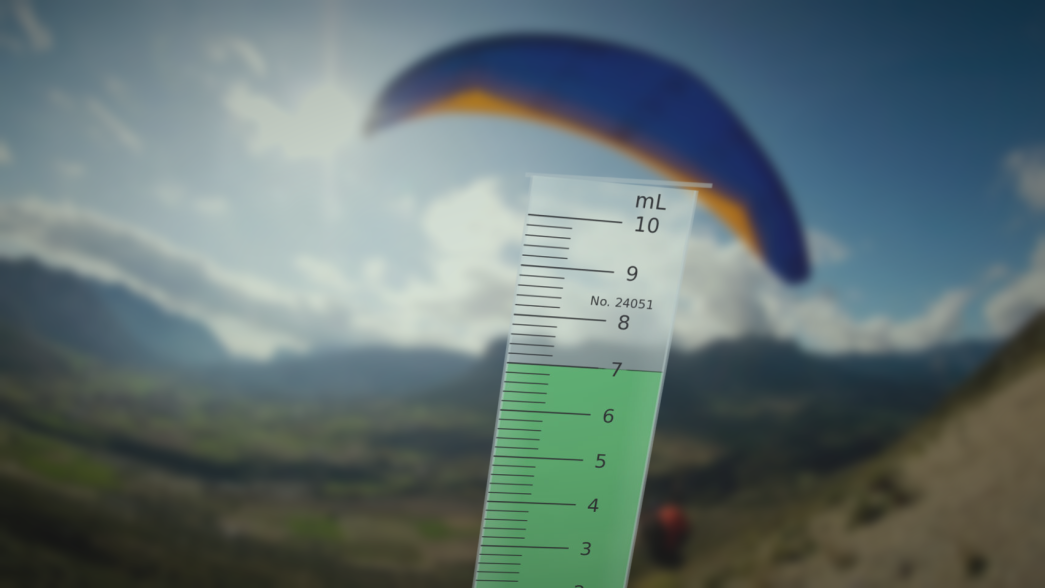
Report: 7; mL
